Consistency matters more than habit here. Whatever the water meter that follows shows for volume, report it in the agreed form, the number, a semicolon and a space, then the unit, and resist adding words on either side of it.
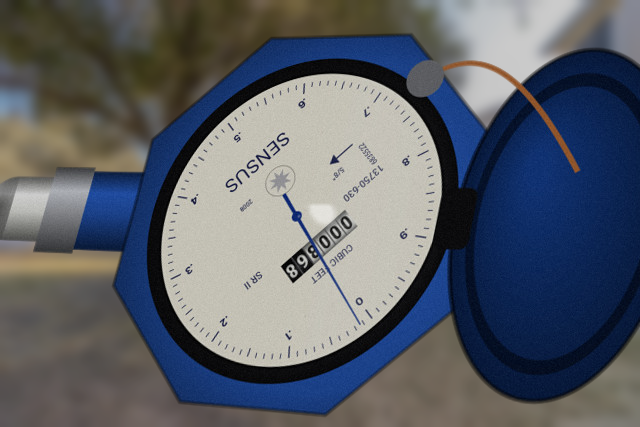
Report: 868.01; ft³
